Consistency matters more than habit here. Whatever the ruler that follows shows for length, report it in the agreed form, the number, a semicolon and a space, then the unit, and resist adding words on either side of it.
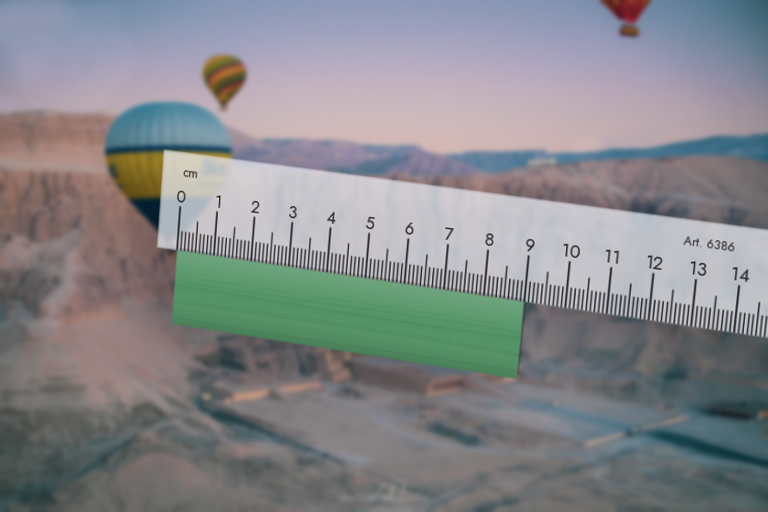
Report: 9; cm
